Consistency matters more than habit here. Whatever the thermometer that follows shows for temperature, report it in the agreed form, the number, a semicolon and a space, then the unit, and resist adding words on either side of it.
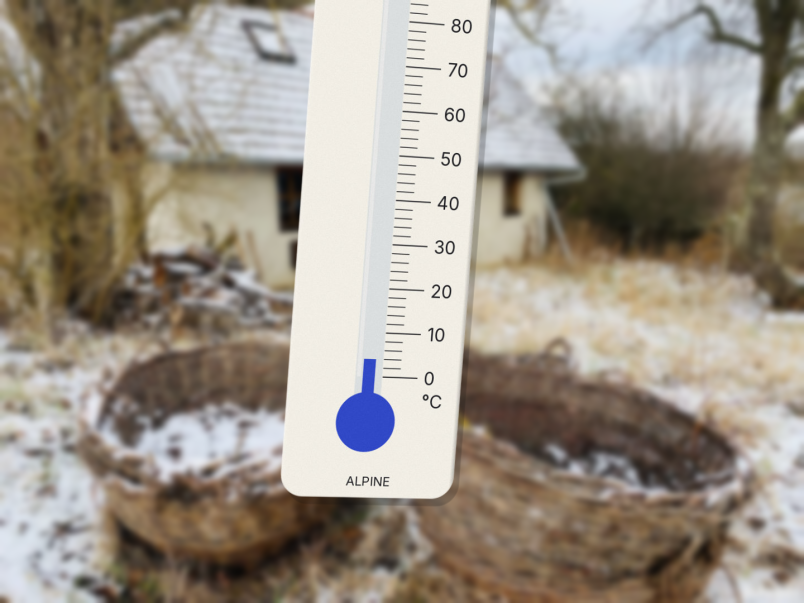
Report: 4; °C
